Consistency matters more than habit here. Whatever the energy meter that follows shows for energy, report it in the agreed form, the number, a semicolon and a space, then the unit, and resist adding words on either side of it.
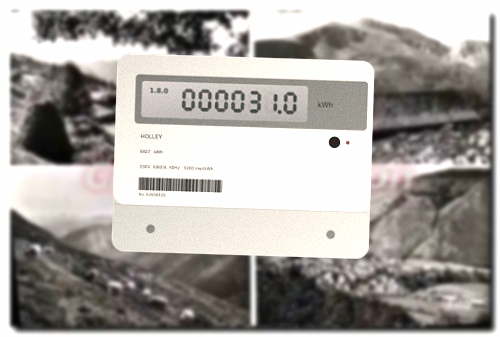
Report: 31.0; kWh
